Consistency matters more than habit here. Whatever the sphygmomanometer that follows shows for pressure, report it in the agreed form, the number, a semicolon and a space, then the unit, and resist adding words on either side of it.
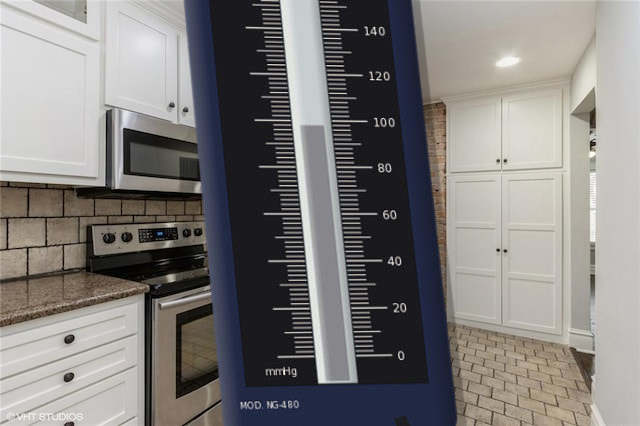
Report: 98; mmHg
